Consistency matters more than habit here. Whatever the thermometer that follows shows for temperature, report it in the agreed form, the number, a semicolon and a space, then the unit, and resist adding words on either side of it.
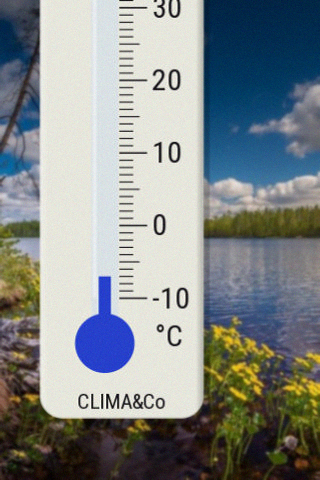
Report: -7; °C
